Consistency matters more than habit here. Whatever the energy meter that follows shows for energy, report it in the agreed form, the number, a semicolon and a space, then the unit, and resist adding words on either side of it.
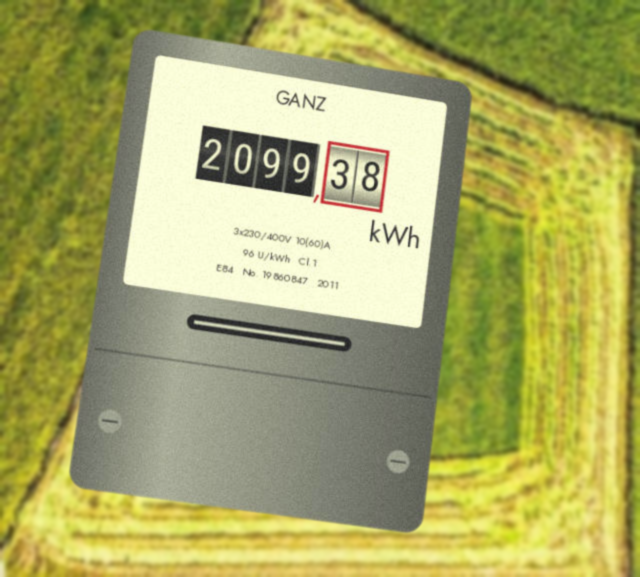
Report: 2099.38; kWh
